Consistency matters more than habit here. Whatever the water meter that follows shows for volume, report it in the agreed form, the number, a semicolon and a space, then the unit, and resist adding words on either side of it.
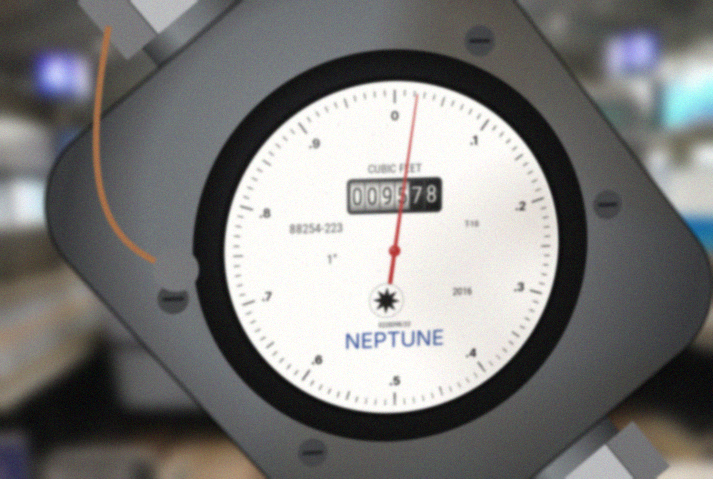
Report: 9578.02; ft³
